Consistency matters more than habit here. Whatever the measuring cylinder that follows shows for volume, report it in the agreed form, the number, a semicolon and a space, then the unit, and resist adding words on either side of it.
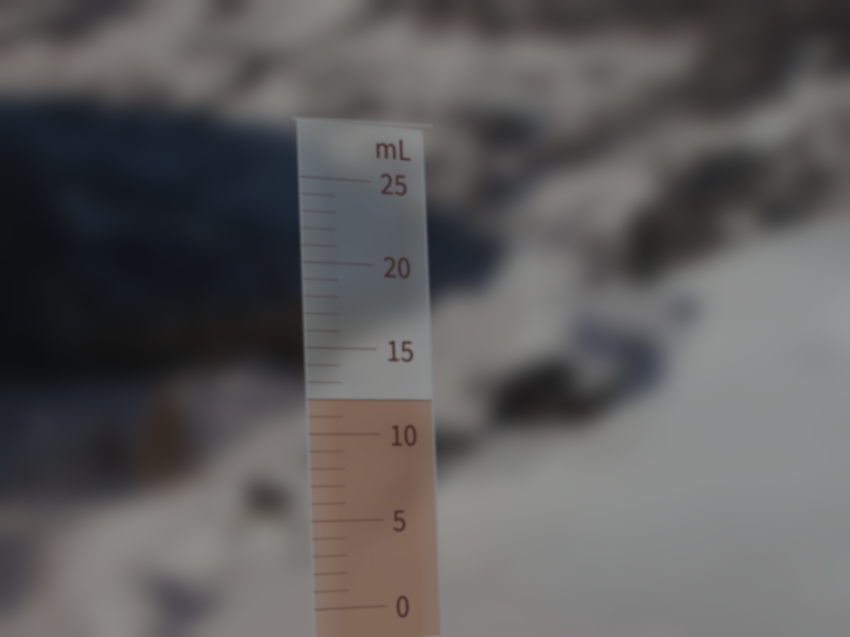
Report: 12; mL
